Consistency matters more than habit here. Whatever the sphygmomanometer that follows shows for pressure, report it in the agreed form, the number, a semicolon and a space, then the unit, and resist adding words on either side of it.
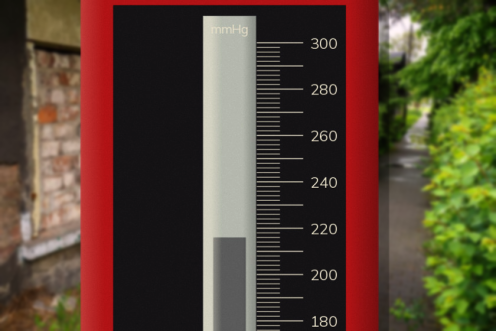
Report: 216; mmHg
